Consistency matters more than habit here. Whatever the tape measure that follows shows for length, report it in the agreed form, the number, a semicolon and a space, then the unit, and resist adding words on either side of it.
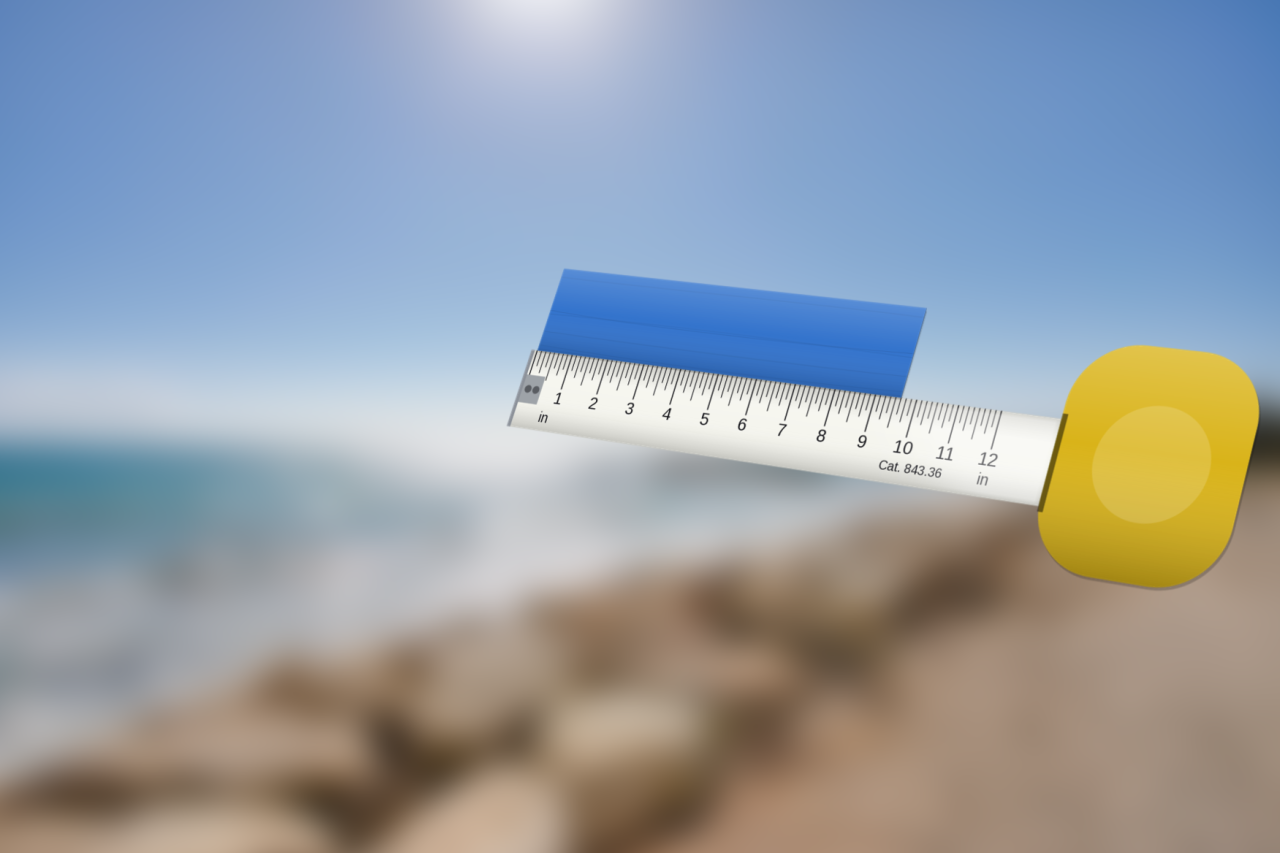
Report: 9.625; in
